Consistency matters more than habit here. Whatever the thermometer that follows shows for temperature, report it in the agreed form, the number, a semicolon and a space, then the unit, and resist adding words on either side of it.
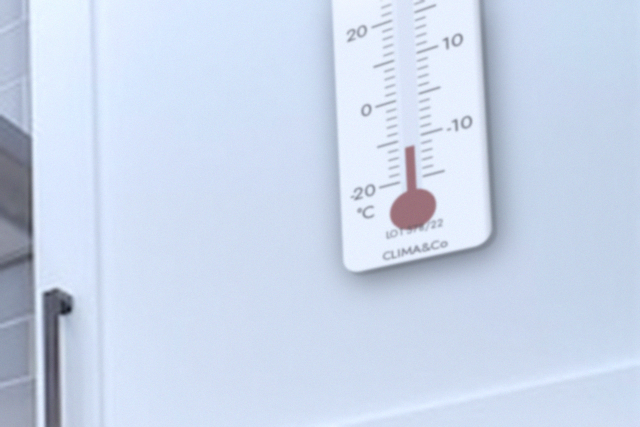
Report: -12; °C
